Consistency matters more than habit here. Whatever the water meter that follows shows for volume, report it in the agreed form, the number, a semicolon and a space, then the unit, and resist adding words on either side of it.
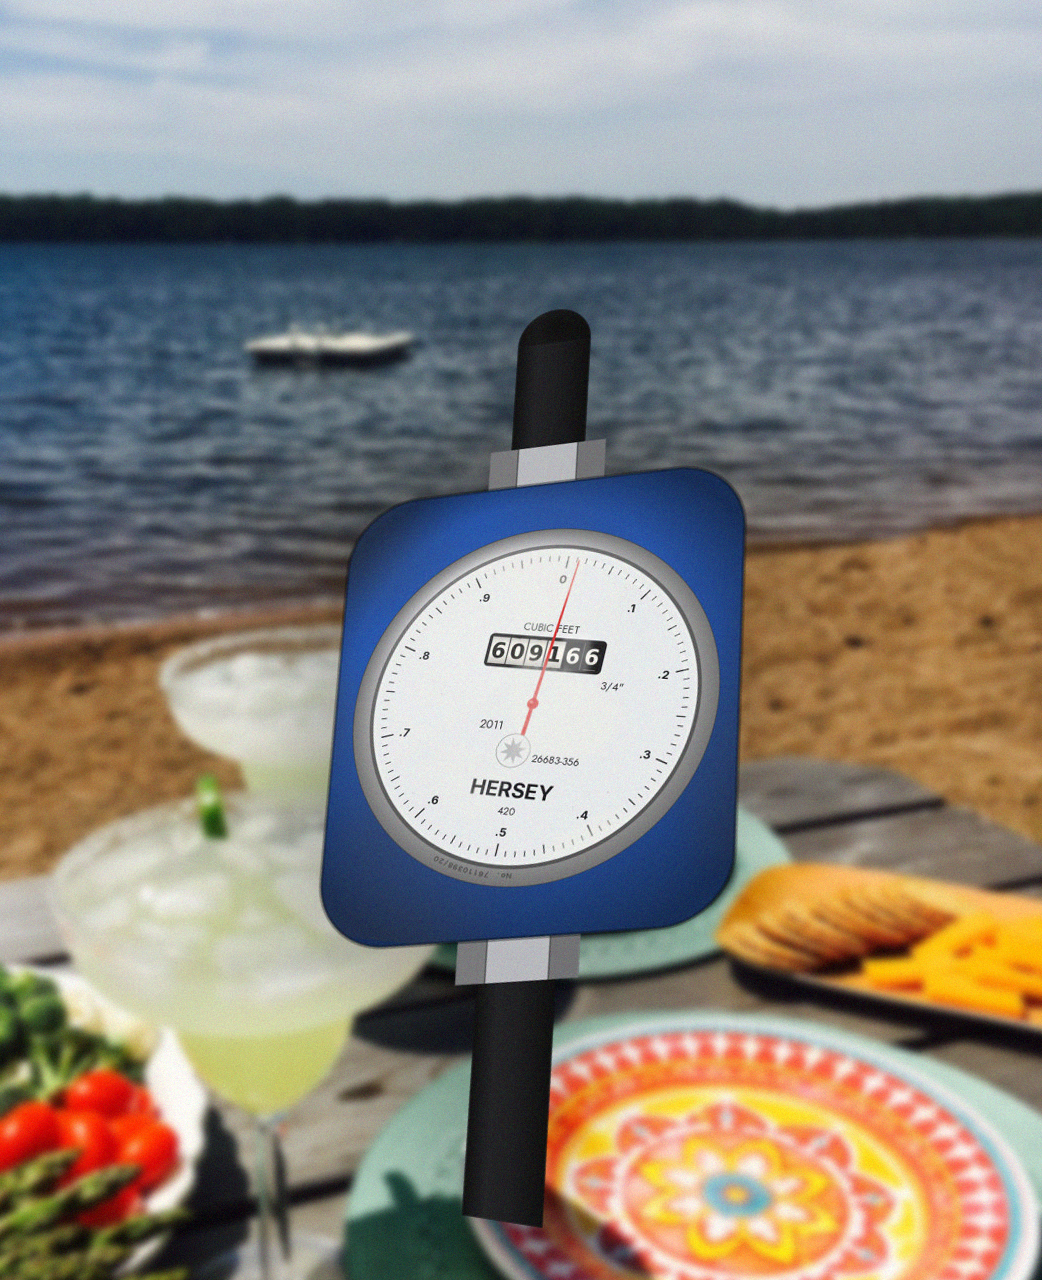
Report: 609166.01; ft³
